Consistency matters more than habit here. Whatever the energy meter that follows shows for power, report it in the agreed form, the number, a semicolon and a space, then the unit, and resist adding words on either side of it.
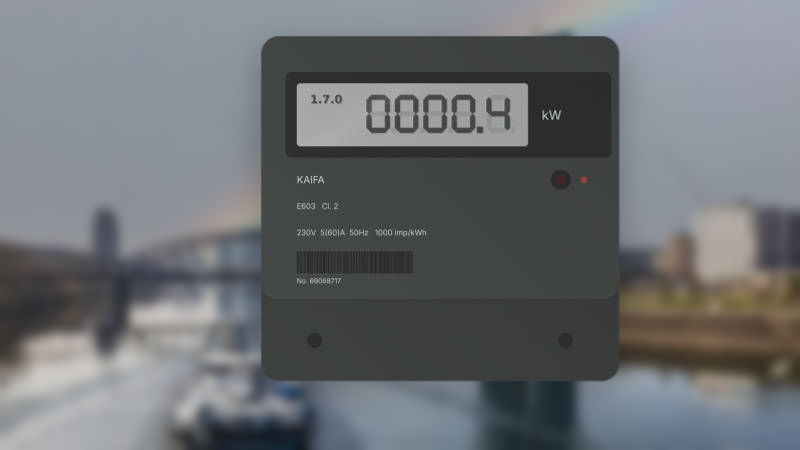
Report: 0.4; kW
